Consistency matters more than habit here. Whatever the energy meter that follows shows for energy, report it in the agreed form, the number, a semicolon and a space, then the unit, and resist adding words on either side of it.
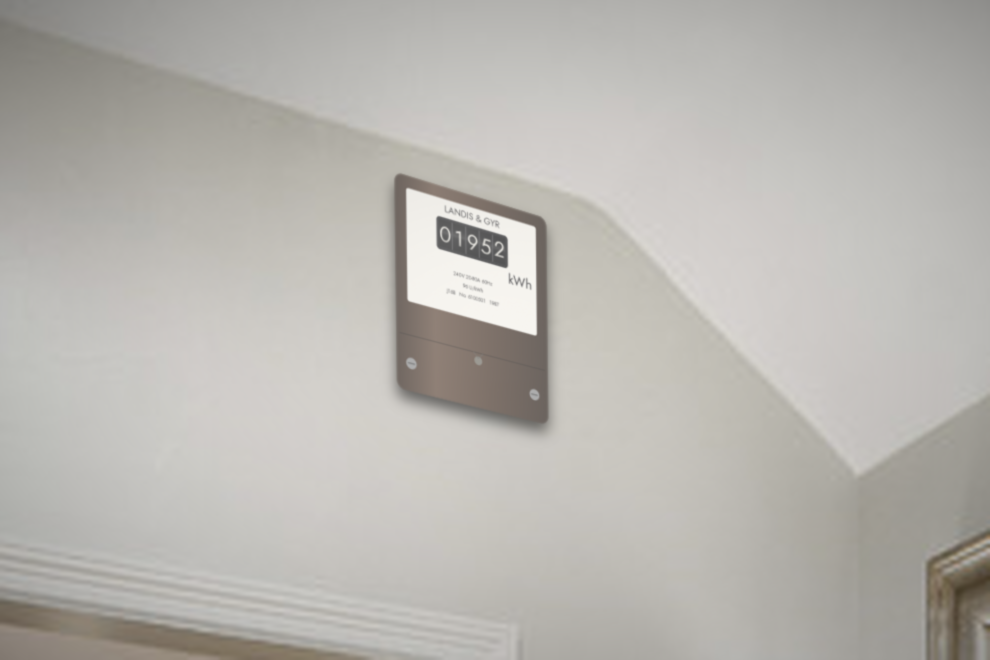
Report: 1952; kWh
